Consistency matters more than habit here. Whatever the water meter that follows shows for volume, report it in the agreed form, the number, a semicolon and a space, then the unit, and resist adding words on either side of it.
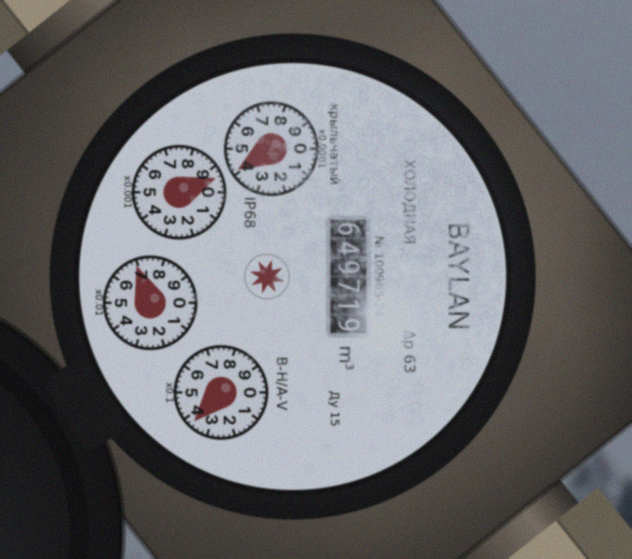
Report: 649719.3694; m³
